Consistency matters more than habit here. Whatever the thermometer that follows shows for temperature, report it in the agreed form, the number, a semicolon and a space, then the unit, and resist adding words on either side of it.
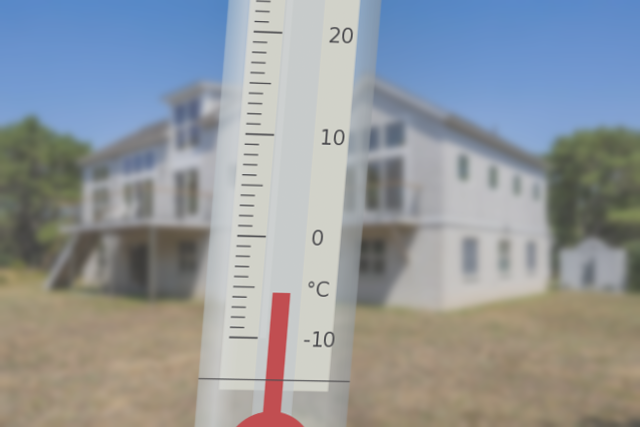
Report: -5.5; °C
